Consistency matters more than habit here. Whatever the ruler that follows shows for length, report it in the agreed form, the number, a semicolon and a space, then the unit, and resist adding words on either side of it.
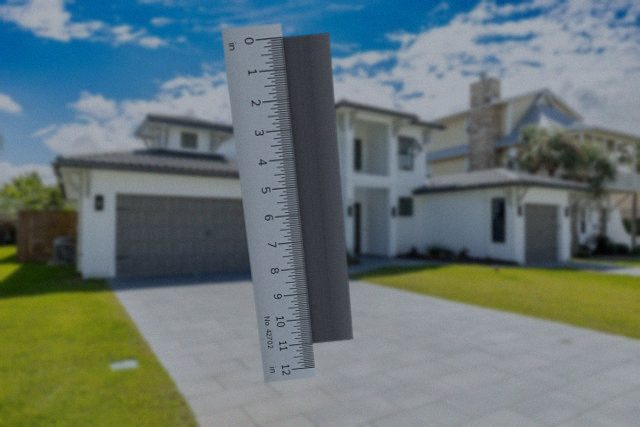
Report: 11; in
